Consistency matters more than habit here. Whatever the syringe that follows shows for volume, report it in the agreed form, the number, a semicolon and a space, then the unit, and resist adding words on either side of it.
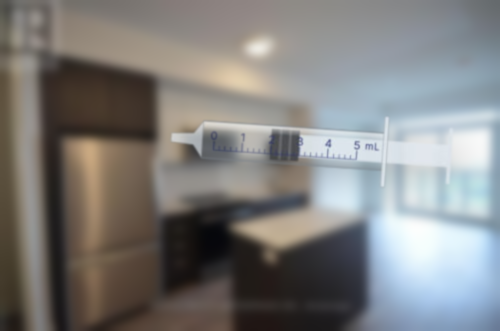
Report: 2; mL
